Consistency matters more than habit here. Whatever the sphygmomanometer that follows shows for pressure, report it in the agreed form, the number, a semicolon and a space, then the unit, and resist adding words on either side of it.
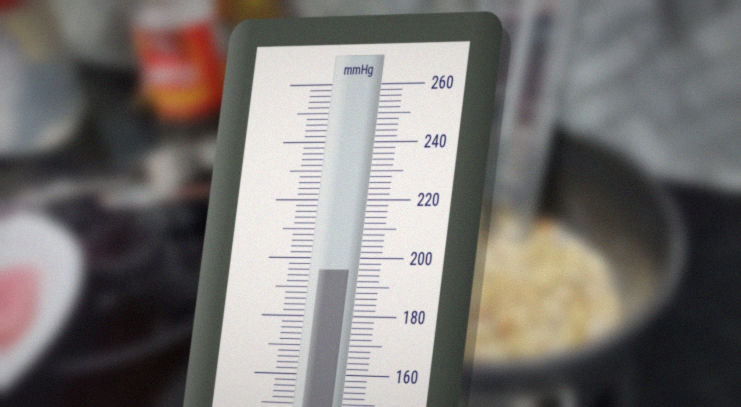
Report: 196; mmHg
